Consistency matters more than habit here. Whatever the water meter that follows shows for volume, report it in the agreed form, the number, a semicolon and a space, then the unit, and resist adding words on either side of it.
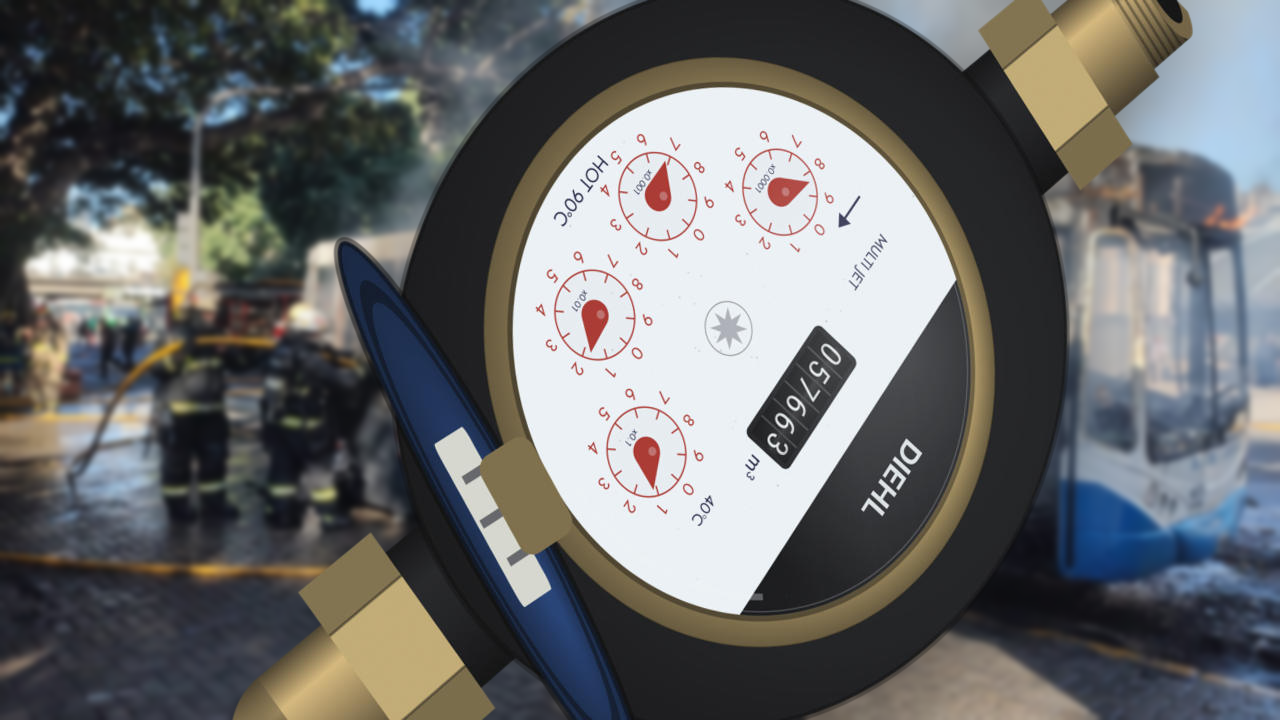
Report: 57663.1168; m³
